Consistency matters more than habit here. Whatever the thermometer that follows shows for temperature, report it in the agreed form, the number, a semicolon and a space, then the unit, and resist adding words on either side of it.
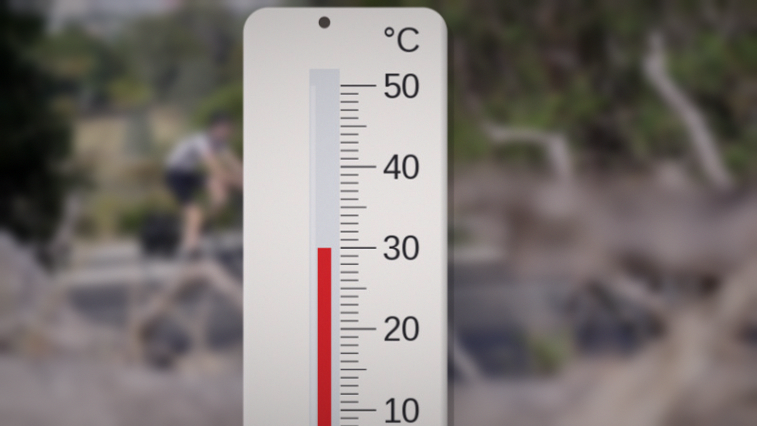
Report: 30; °C
